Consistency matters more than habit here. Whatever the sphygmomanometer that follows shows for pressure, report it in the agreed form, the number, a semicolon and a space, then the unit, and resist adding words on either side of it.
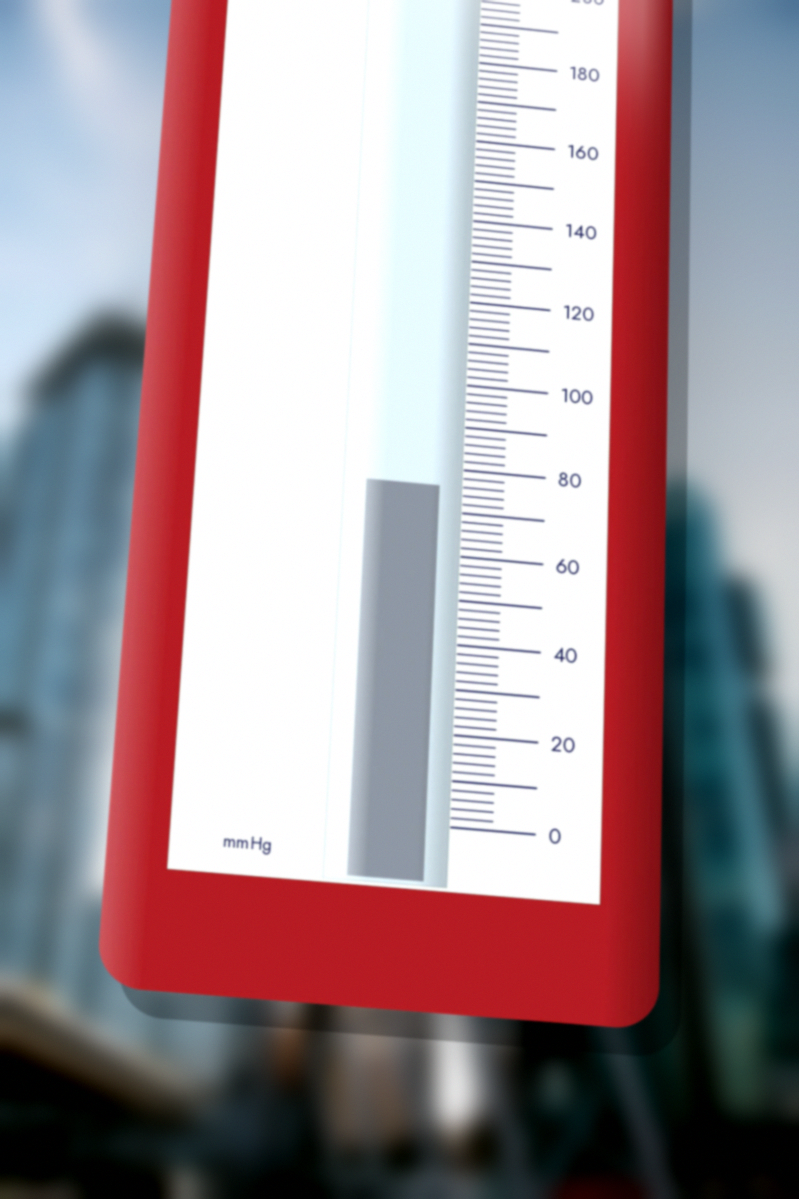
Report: 76; mmHg
